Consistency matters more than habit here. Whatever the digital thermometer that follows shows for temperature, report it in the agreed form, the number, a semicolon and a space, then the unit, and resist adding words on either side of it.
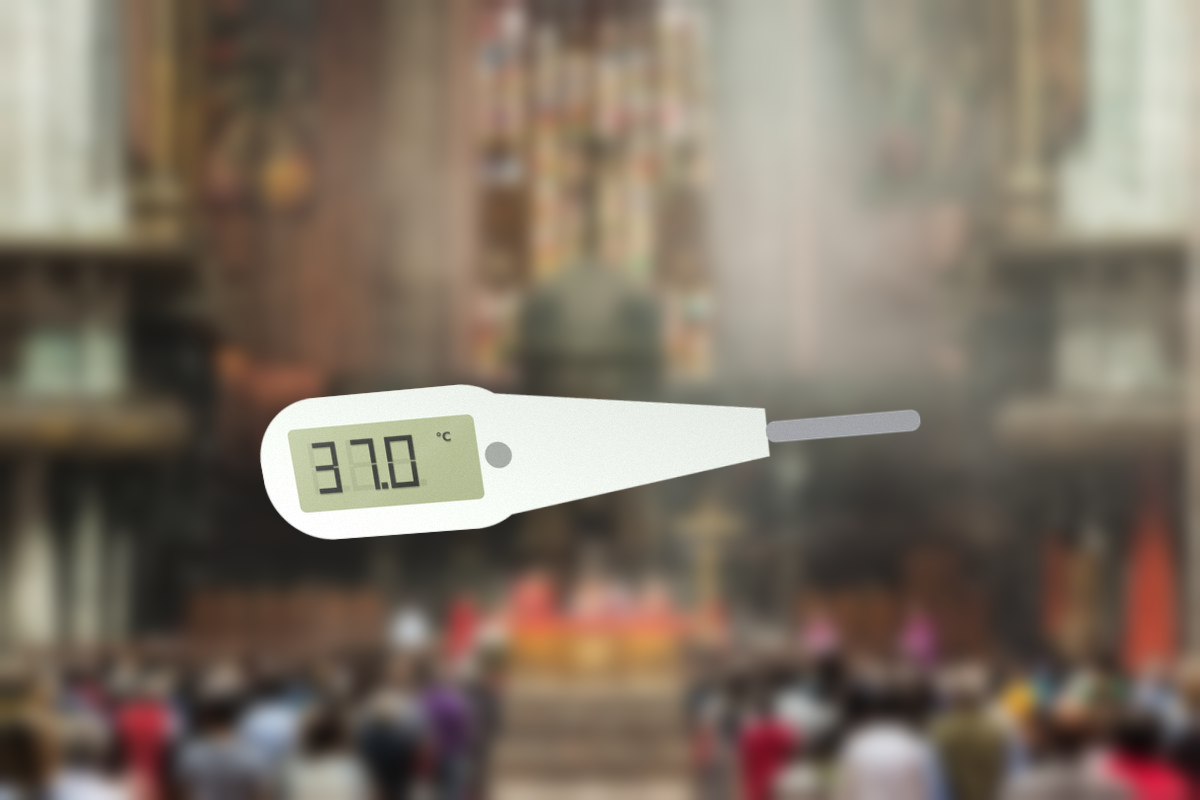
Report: 37.0; °C
